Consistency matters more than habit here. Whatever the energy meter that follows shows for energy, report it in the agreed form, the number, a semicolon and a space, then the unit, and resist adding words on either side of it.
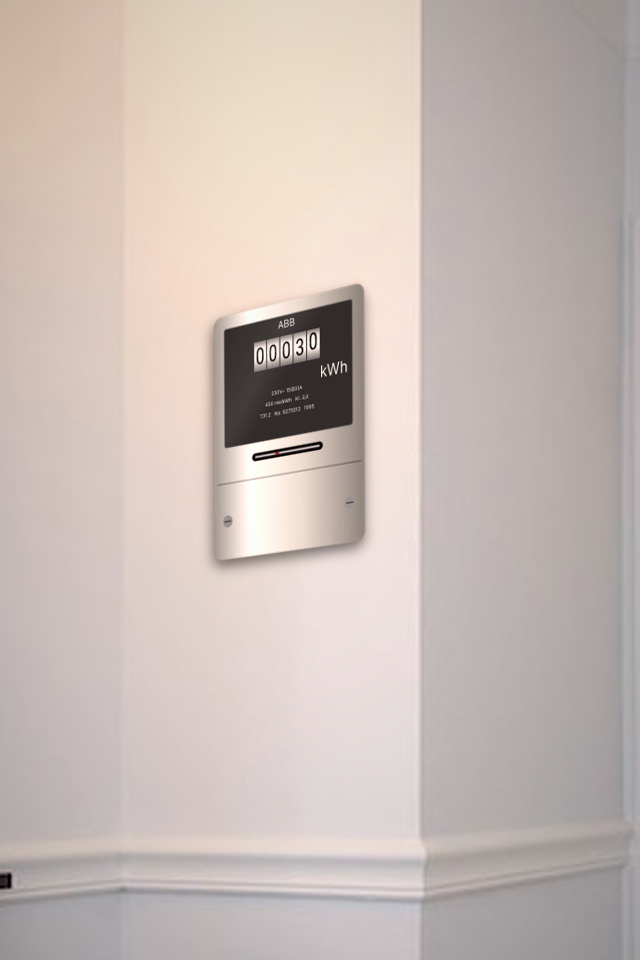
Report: 30; kWh
